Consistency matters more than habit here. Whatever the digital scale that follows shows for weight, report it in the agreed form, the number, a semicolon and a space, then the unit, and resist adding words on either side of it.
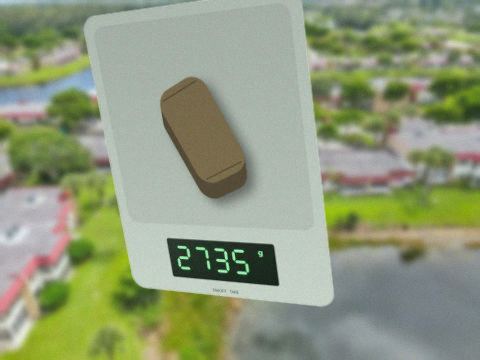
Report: 2735; g
